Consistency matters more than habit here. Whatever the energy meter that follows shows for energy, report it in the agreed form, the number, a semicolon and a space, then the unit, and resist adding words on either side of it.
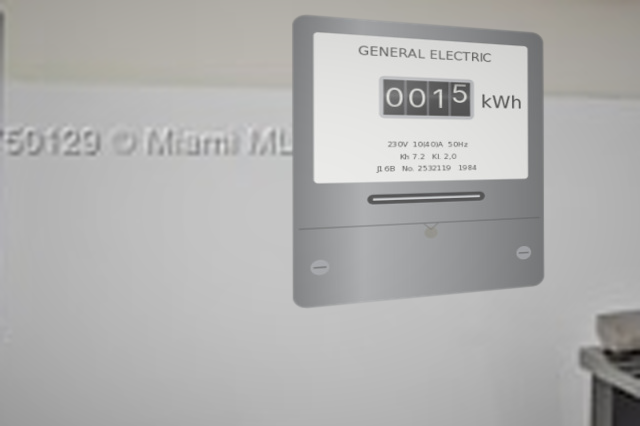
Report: 15; kWh
